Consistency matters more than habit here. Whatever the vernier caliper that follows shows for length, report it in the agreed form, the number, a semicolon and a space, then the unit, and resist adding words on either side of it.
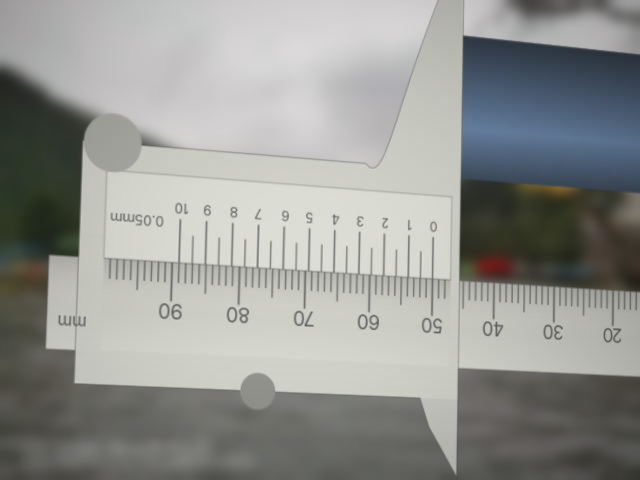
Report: 50.0; mm
